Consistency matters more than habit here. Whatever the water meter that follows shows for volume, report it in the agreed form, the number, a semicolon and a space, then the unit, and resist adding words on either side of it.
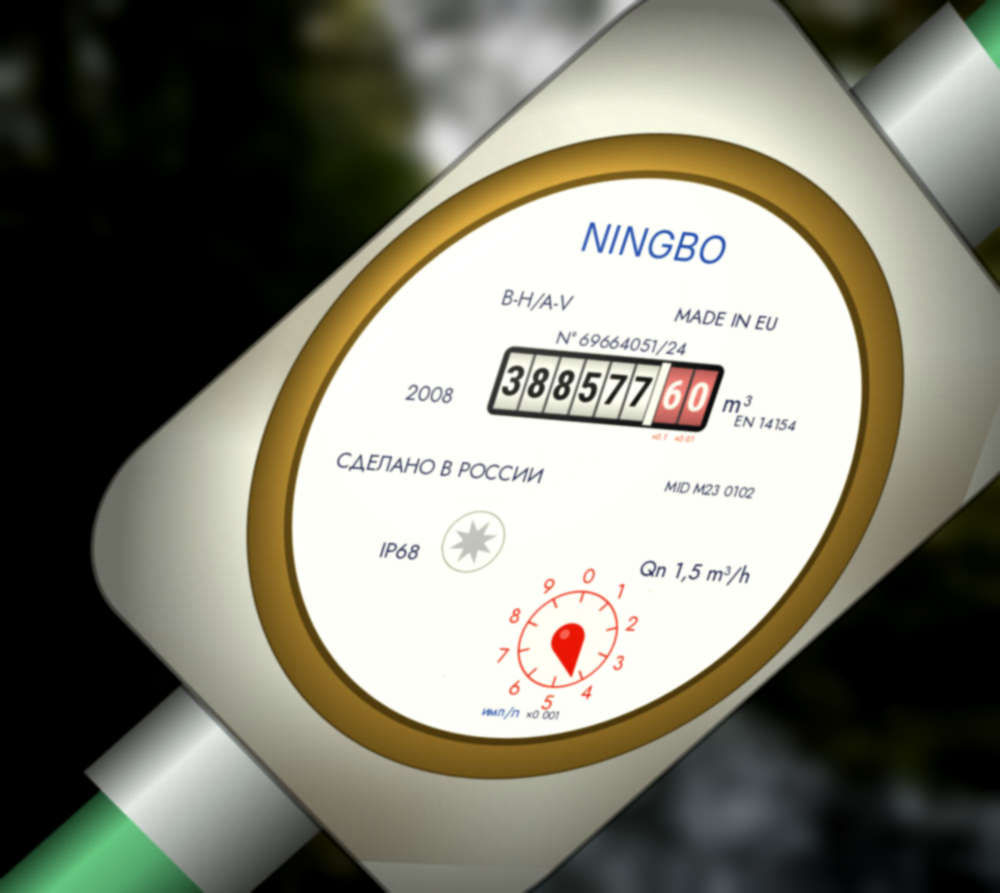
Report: 388577.604; m³
